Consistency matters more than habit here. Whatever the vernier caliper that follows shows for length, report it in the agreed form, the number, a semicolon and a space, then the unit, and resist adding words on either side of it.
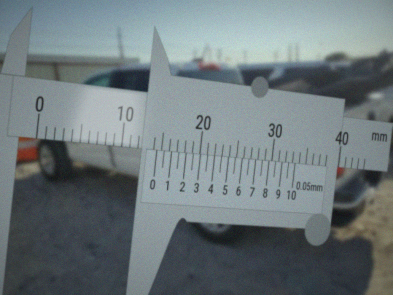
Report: 14.4; mm
